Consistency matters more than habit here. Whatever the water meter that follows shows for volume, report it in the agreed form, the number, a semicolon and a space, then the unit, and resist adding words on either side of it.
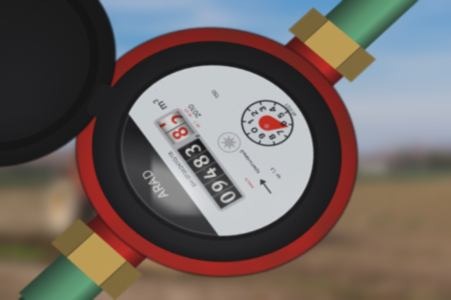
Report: 9483.816; m³
